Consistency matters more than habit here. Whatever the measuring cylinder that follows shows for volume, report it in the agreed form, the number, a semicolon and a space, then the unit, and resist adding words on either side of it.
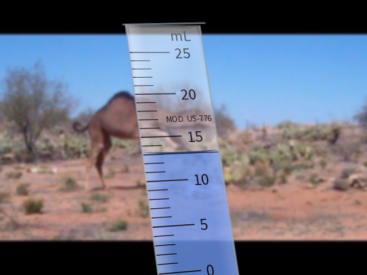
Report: 13; mL
